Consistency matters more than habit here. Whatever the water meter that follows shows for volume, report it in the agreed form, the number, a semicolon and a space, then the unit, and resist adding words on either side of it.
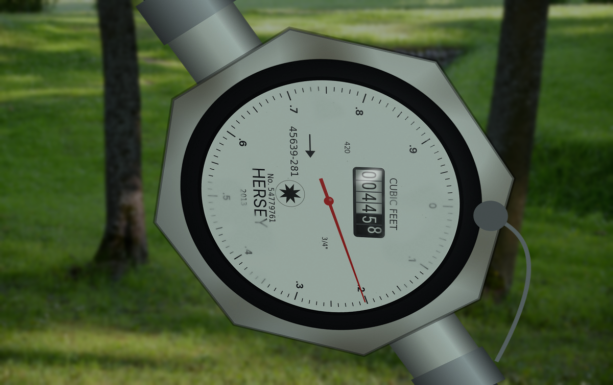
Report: 4458.20; ft³
